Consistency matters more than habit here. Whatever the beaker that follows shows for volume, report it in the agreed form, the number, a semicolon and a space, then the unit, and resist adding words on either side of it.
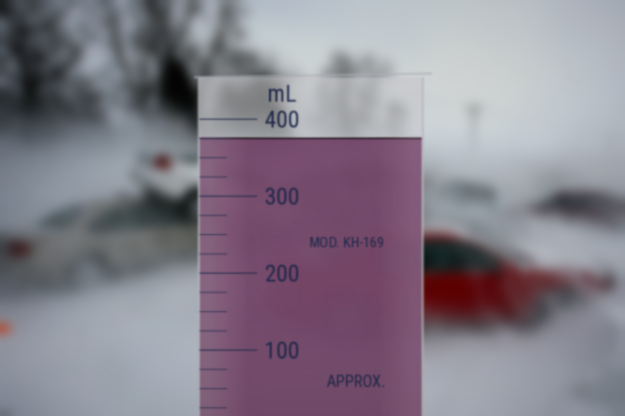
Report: 375; mL
